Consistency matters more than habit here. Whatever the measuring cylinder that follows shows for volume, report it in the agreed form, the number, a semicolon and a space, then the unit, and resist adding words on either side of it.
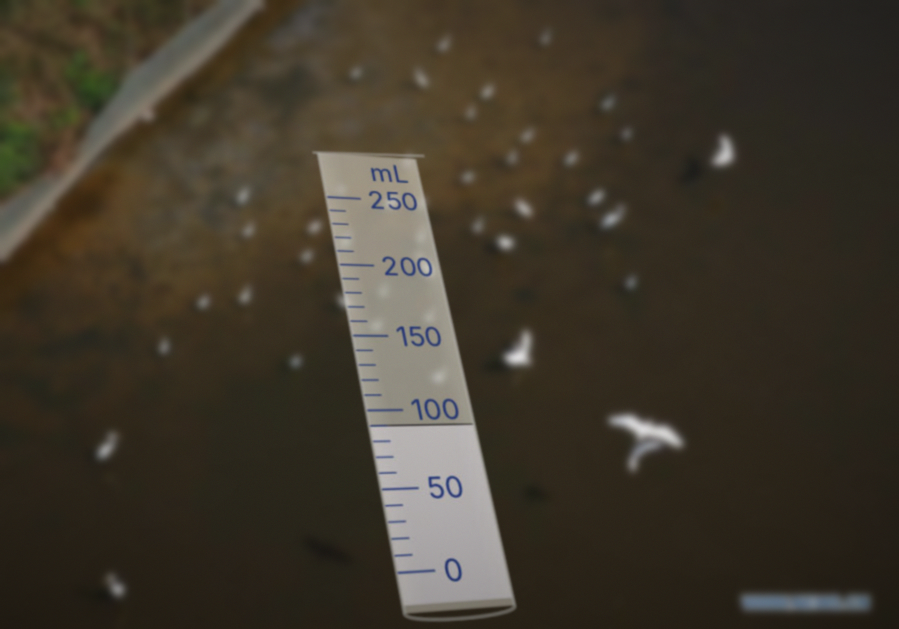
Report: 90; mL
